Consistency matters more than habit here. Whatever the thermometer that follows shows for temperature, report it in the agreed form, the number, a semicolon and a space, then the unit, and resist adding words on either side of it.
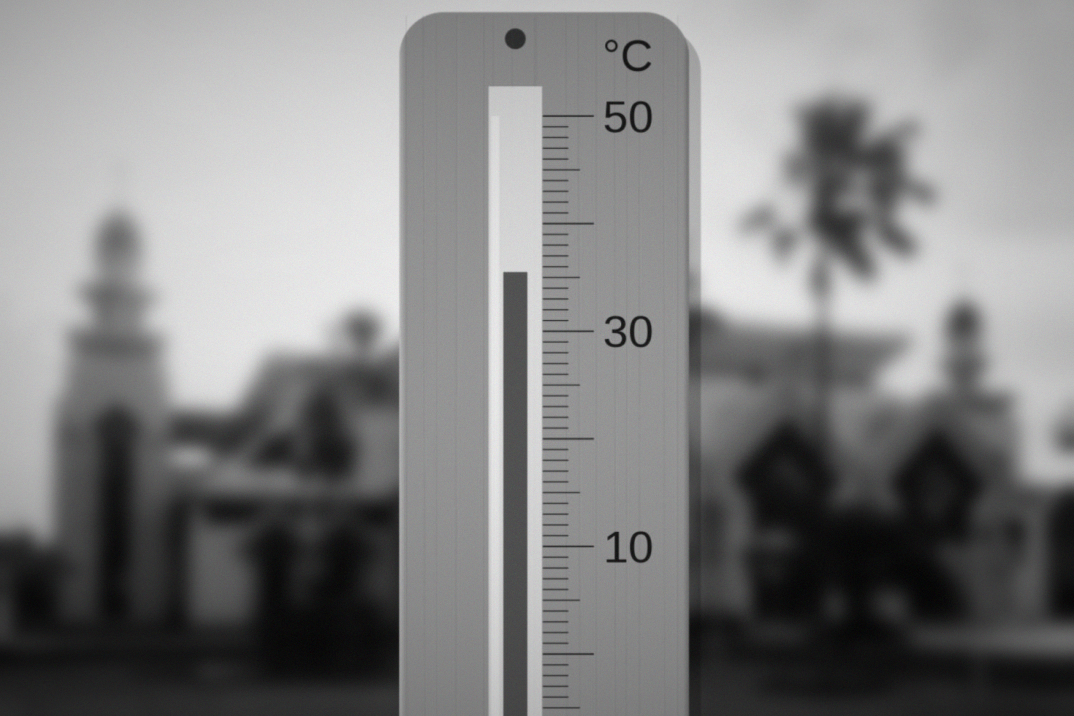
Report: 35.5; °C
